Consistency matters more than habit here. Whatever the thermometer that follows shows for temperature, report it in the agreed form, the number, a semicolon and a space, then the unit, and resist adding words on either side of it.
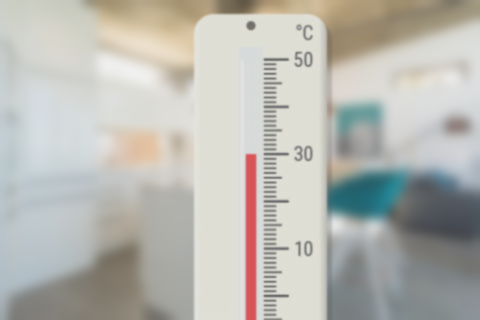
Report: 30; °C
